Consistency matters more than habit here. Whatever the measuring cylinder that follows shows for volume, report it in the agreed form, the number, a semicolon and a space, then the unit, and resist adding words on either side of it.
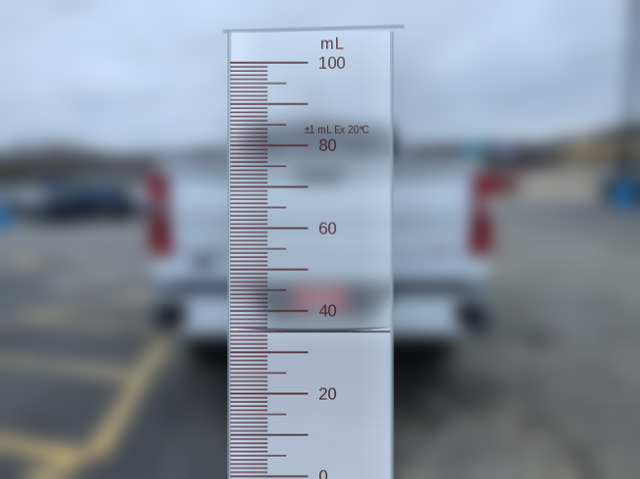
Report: 35; mL
